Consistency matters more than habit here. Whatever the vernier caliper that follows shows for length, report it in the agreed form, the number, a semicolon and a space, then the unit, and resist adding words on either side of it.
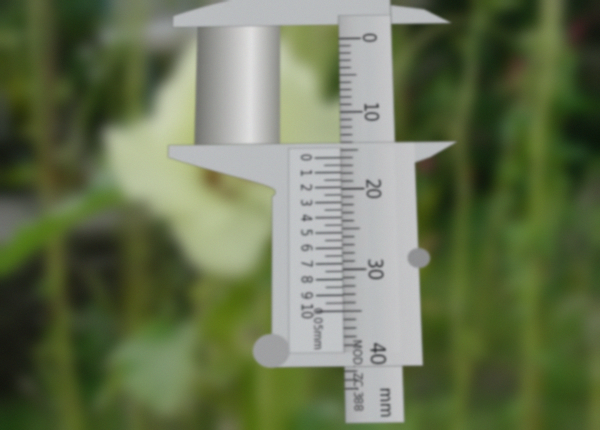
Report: 16.0; mm
